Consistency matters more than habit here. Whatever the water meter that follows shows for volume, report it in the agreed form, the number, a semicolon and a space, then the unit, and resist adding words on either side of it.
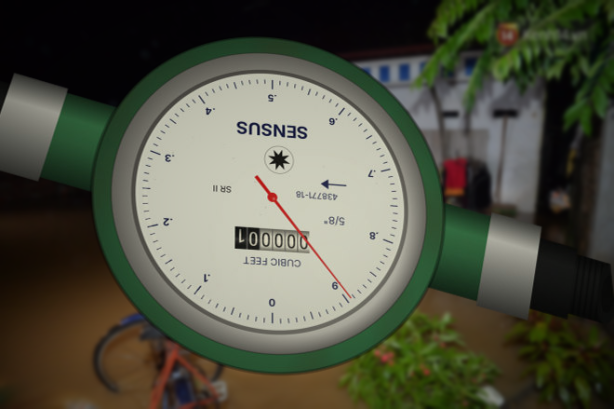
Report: 0.89; ft³
